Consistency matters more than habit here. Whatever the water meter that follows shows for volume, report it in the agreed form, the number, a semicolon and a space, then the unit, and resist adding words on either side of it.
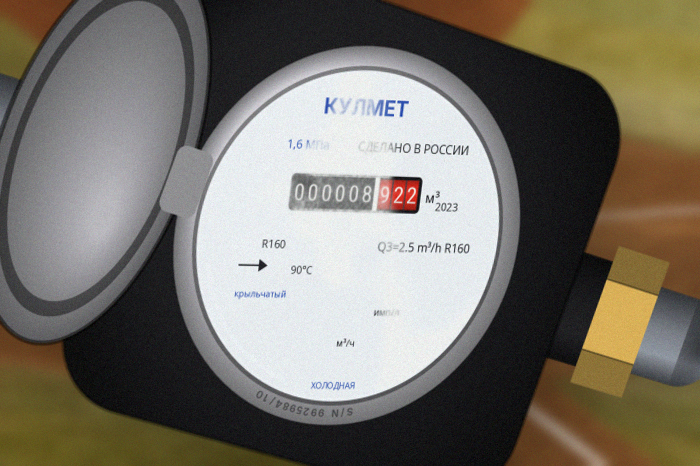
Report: 8.922; m³
